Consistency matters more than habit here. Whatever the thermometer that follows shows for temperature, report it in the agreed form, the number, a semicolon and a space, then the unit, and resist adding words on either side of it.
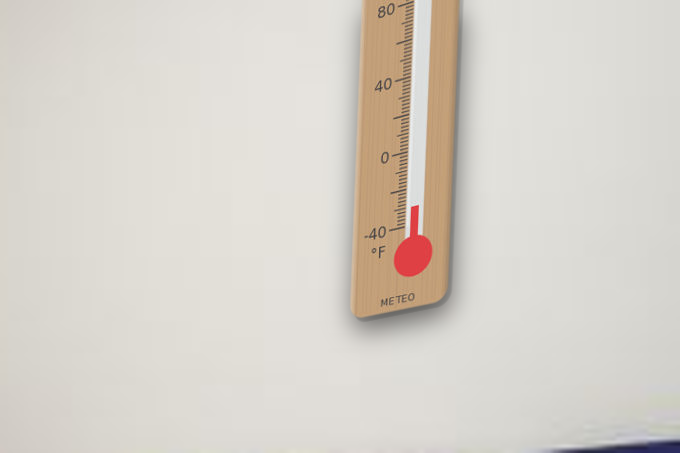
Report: -30; °F
